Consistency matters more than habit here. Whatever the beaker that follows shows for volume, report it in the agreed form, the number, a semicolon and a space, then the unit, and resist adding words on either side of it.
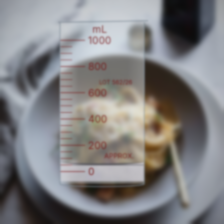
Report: 50; mL
